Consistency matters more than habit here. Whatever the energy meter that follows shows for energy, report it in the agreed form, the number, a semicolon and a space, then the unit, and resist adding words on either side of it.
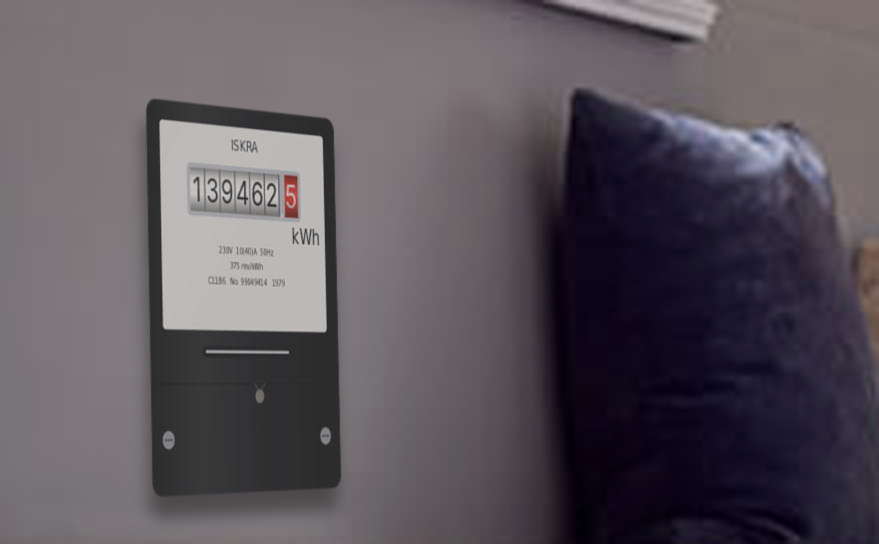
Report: 139462.5; kWh
